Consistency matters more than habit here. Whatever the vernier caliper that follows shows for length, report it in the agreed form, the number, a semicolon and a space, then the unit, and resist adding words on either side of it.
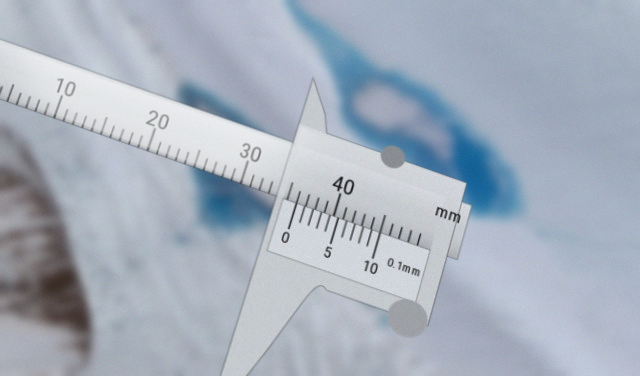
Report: 36.0; mm
